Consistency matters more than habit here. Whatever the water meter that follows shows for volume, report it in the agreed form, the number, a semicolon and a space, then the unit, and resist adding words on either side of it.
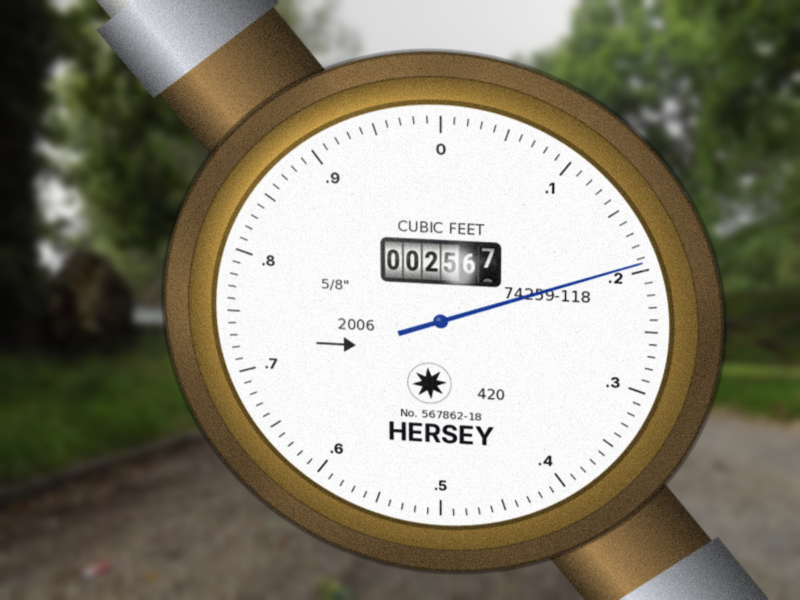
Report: 2567.19; ft³
